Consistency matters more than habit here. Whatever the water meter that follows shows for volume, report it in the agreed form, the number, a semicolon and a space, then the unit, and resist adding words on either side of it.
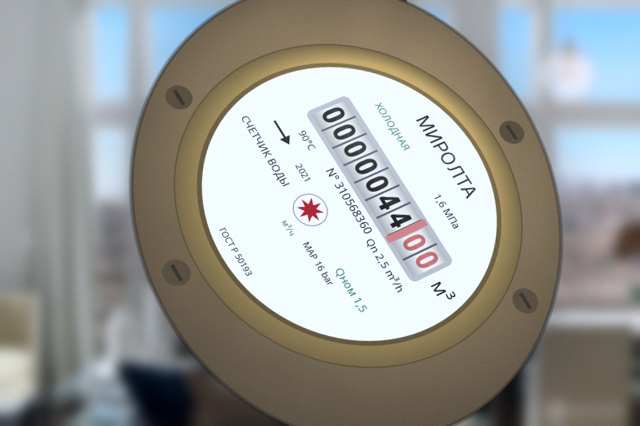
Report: 44.00; m³
